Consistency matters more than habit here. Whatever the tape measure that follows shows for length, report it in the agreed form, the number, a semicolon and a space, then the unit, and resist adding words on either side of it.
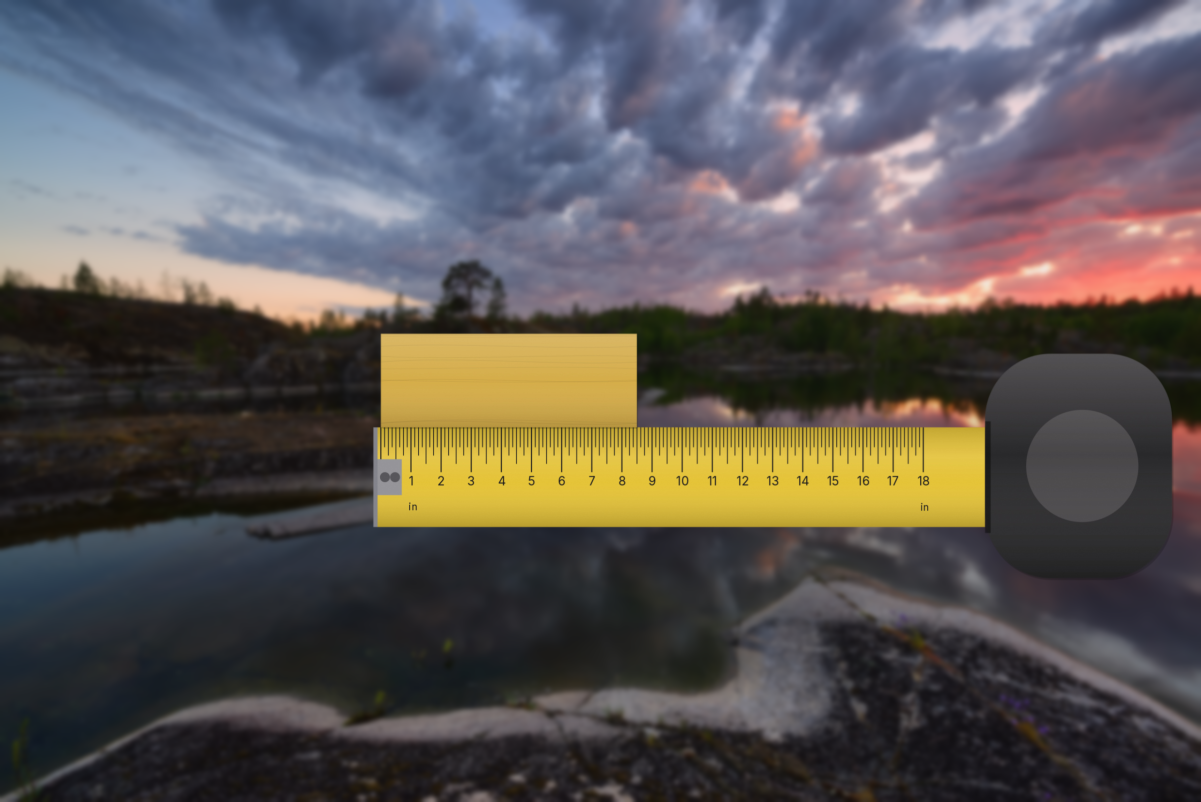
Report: 8.5; in
